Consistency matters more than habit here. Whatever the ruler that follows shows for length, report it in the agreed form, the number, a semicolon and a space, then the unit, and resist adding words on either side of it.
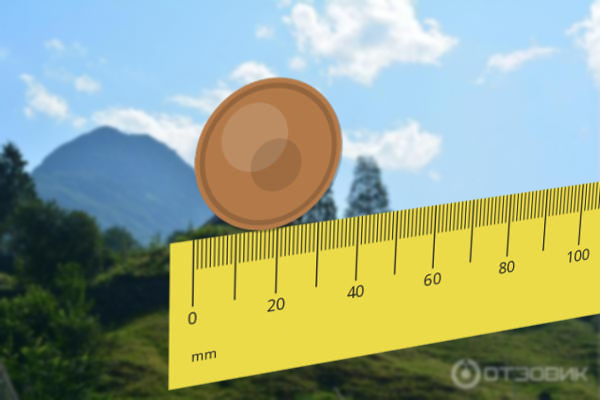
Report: 35; mm
